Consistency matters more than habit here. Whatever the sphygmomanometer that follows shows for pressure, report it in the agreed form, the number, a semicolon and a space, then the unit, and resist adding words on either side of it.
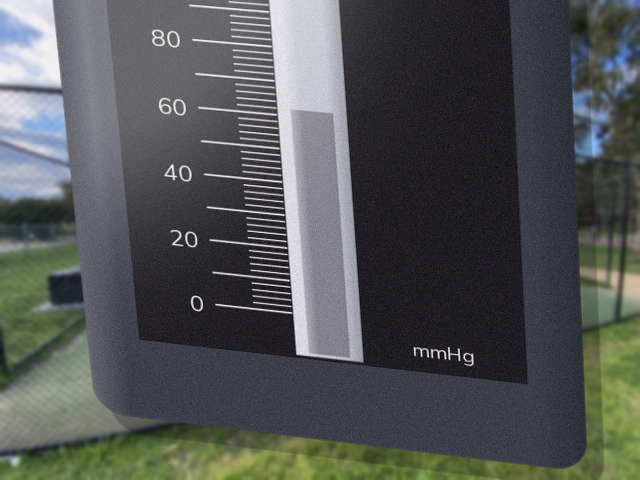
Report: 62; mmHg
